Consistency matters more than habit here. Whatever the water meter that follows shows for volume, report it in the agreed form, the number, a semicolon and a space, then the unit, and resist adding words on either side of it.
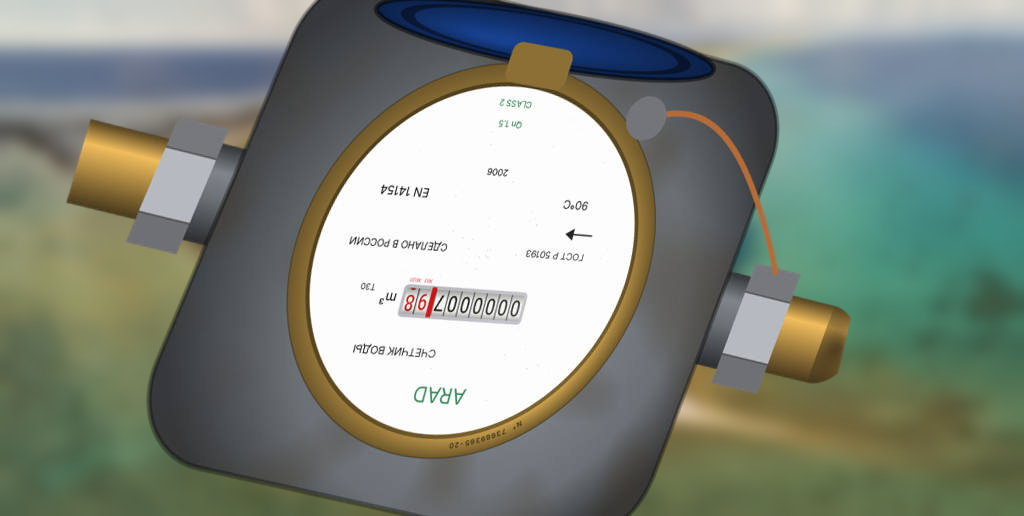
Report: 7.98; m³
